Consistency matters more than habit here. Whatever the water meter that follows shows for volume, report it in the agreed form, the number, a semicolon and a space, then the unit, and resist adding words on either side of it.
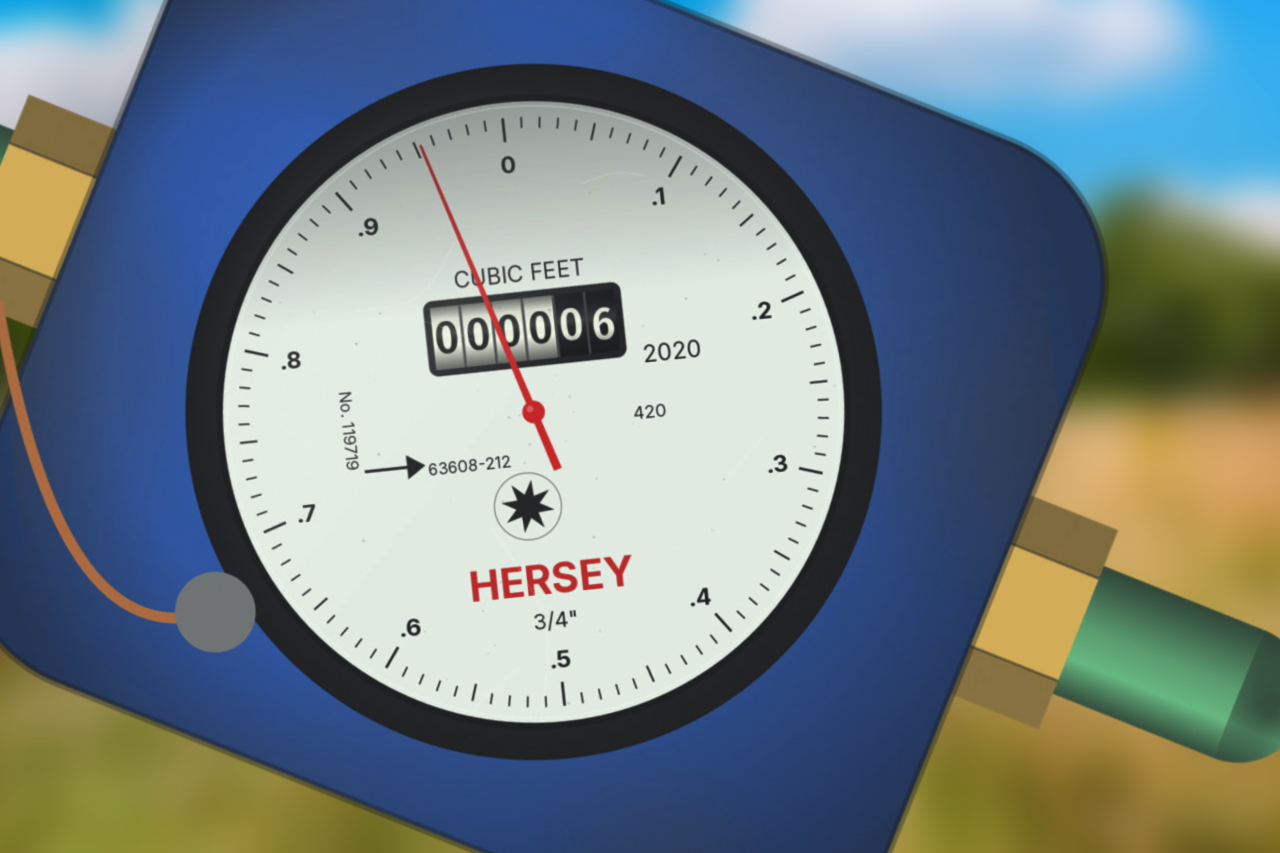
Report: 5.95; ft³
